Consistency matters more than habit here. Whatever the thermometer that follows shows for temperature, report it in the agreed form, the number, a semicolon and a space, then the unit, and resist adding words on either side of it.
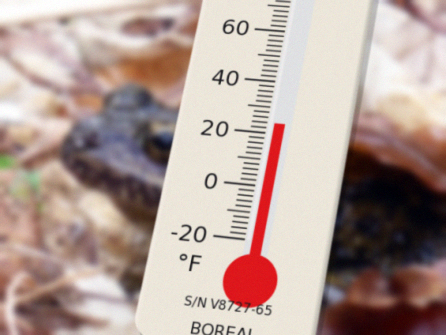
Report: 24; °F
